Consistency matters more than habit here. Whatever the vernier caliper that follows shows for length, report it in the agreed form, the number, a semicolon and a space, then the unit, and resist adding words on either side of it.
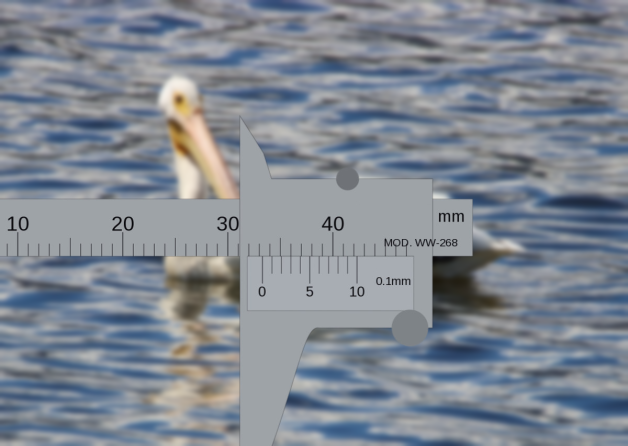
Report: 33.3; mm
